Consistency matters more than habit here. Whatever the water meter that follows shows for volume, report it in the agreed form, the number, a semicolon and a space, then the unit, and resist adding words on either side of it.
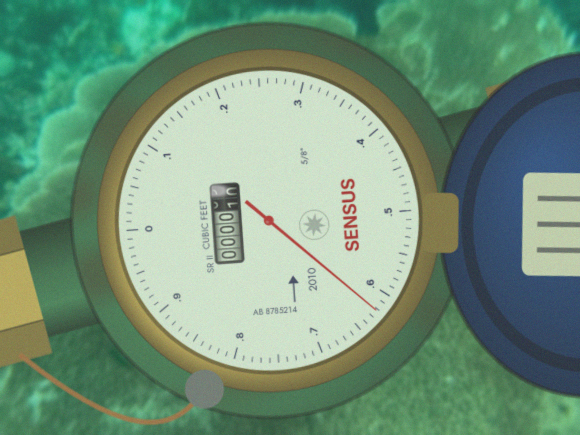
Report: 9.62; ft³
